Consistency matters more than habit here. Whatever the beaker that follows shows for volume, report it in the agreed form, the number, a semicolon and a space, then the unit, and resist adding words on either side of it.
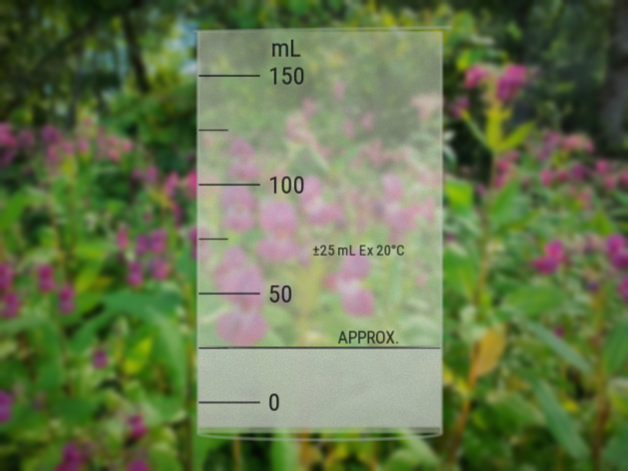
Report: 25; mL
